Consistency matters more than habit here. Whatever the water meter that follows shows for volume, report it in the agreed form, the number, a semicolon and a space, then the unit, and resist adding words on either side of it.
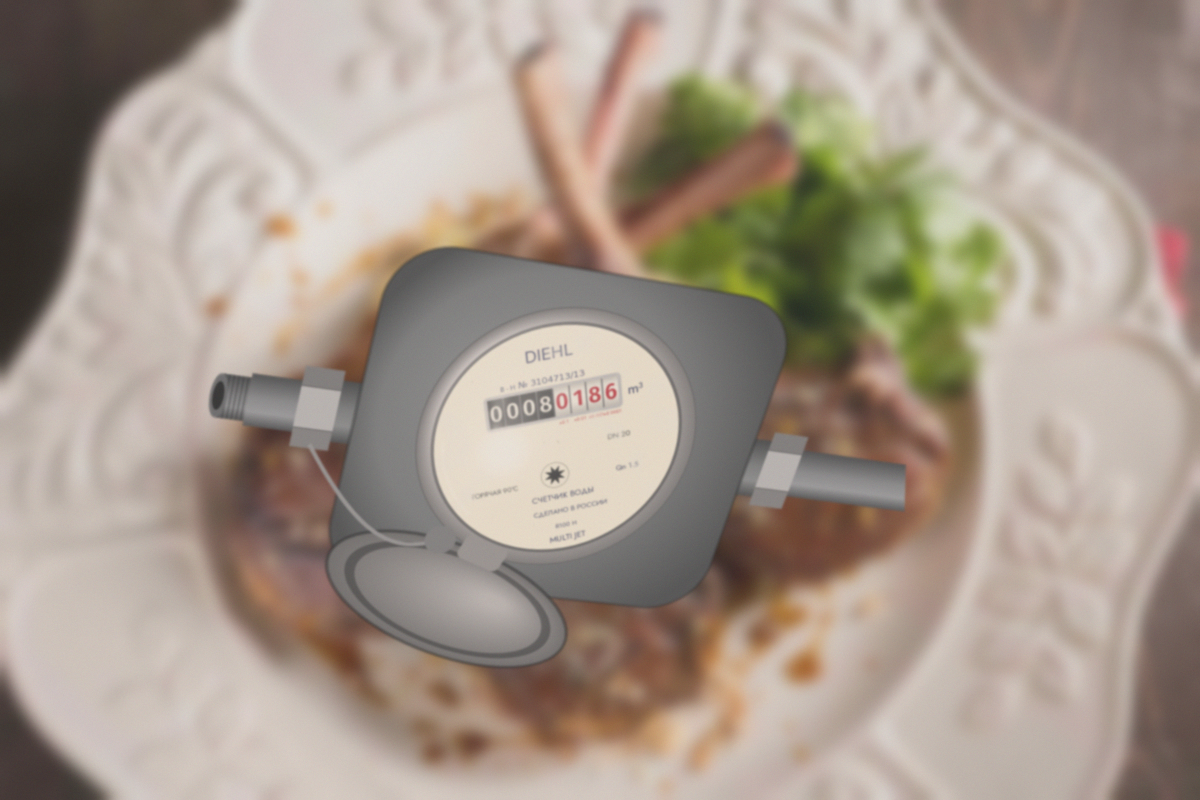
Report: 8.0186; m³
